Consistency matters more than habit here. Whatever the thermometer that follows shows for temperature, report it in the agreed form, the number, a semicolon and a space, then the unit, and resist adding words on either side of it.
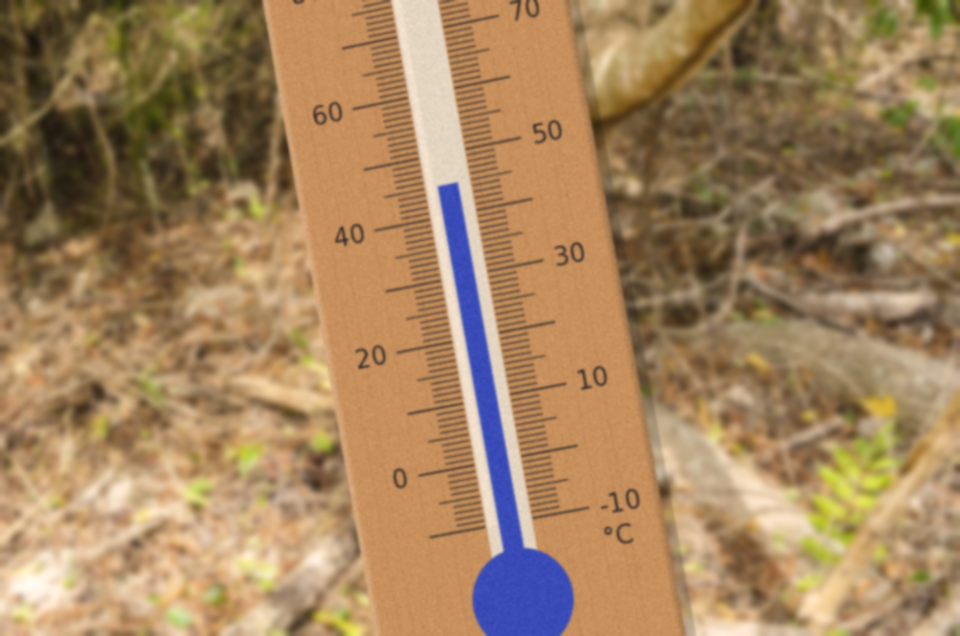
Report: 45; °C
